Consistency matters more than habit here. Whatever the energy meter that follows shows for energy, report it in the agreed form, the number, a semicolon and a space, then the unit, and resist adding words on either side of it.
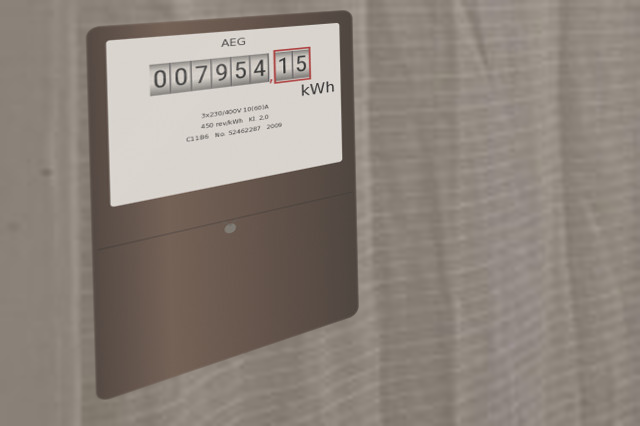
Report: 7954.15; kWh
